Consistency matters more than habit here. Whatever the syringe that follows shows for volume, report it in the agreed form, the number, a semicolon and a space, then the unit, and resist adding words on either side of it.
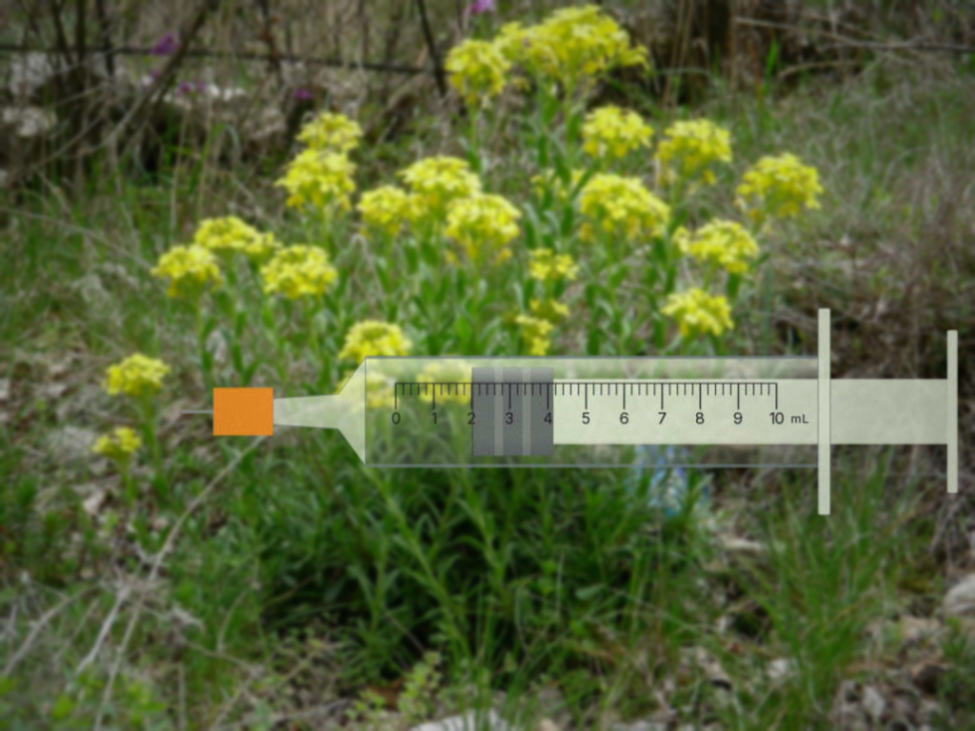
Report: 2; mL
